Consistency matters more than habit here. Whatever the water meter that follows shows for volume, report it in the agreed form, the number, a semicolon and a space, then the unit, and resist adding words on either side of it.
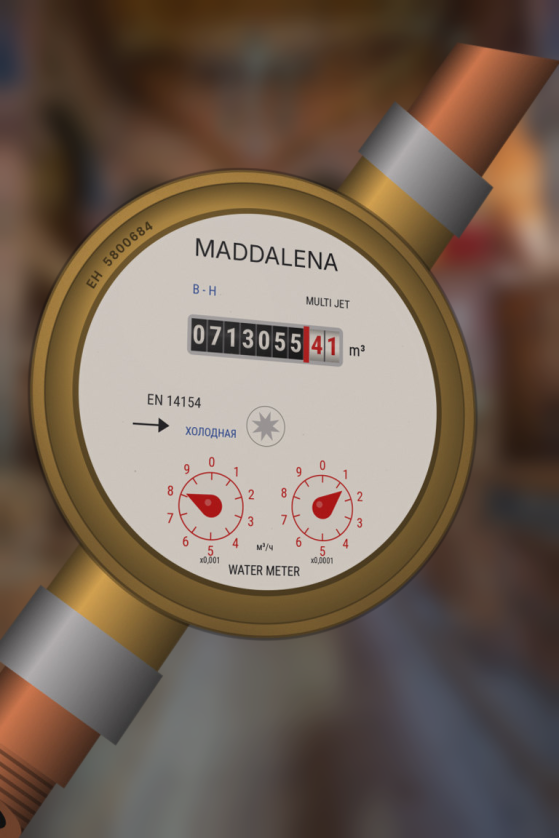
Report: 713055.4181; m³
